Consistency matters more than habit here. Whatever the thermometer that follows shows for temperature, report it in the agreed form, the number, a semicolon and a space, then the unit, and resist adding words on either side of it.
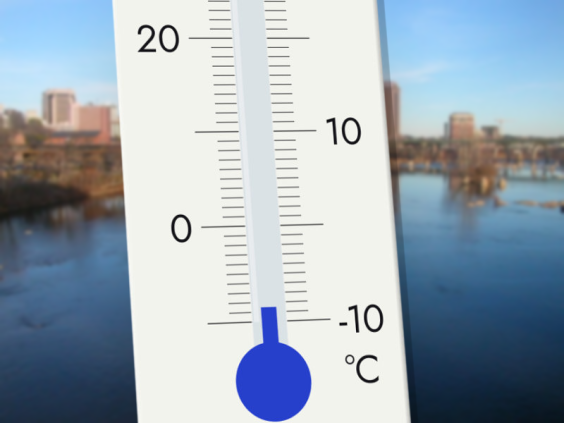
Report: -8.5; °C
